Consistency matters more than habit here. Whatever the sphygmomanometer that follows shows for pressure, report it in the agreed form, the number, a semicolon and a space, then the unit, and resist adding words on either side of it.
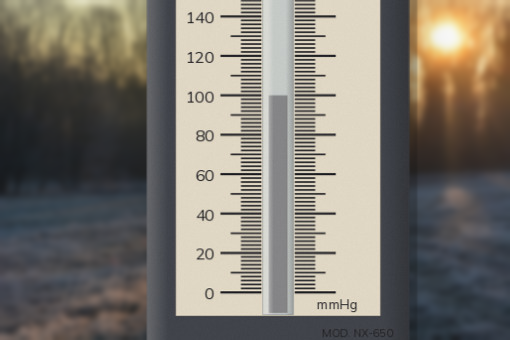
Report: 100; mmHg
